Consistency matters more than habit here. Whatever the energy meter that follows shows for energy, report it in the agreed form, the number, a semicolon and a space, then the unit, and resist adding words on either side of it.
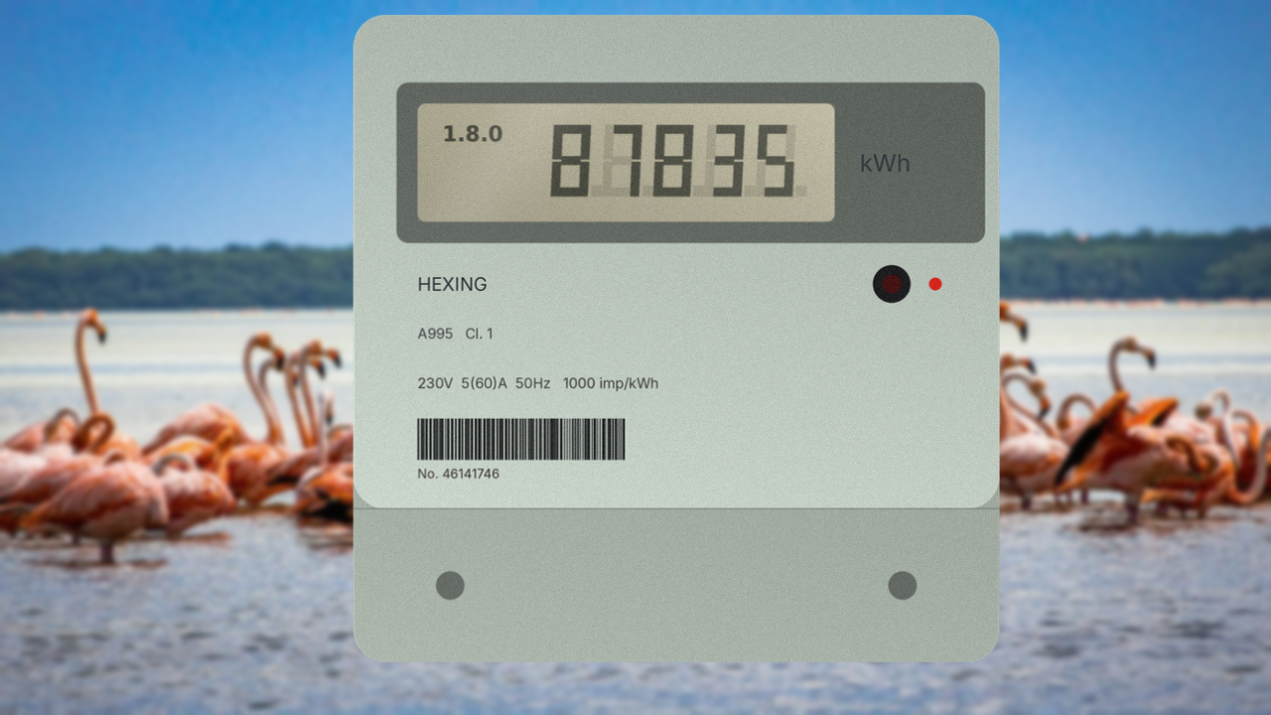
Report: 87835; kWh
